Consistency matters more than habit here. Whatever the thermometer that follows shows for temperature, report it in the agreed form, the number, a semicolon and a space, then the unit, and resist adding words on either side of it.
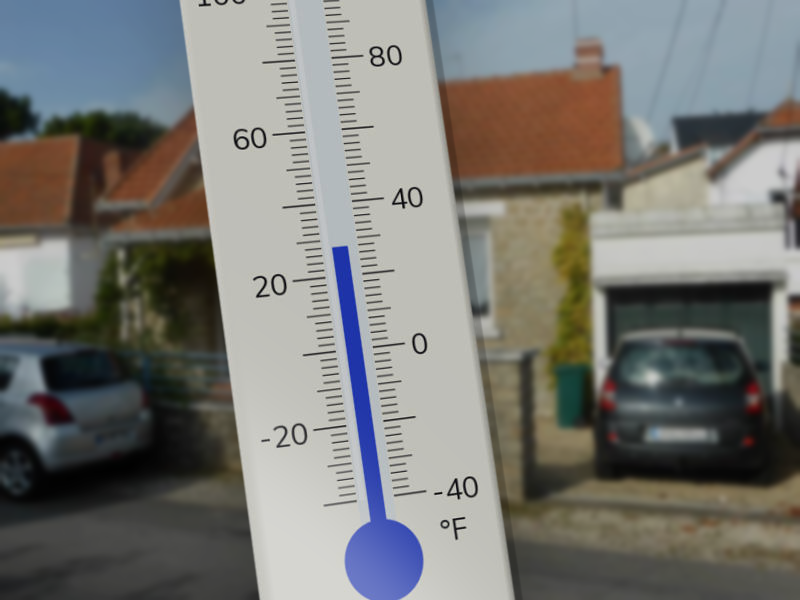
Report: 28; °F
